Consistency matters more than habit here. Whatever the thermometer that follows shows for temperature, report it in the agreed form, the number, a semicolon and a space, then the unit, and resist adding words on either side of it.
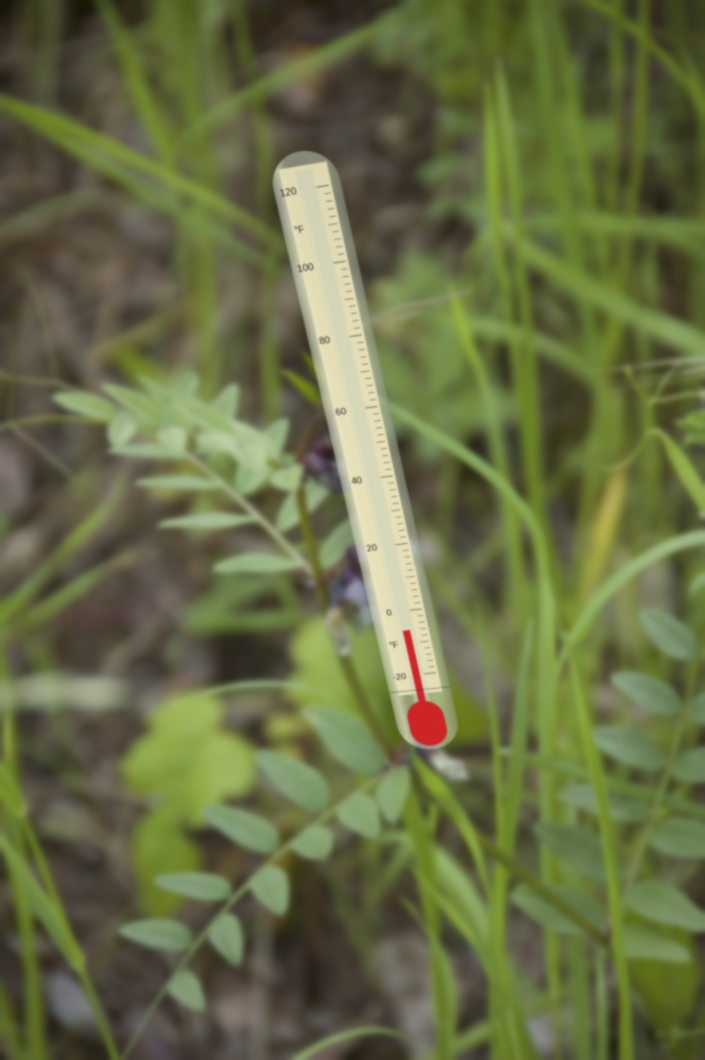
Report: -6; °F
